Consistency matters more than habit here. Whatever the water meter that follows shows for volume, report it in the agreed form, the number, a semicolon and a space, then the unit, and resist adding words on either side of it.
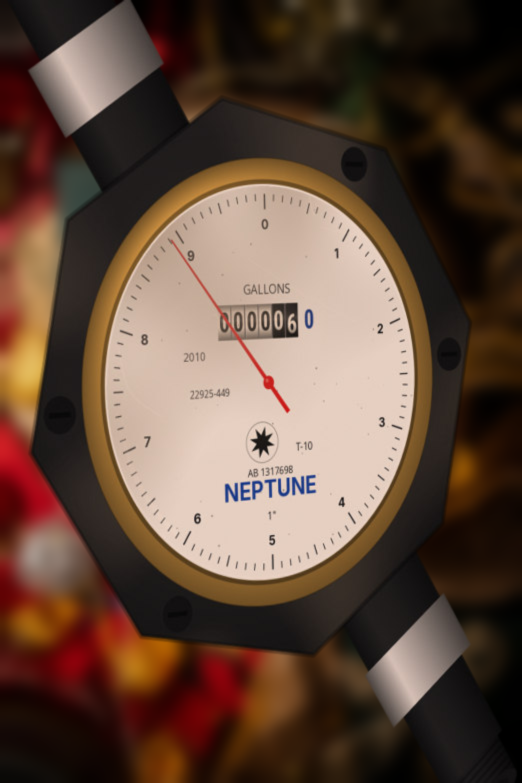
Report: 58.9; gal
